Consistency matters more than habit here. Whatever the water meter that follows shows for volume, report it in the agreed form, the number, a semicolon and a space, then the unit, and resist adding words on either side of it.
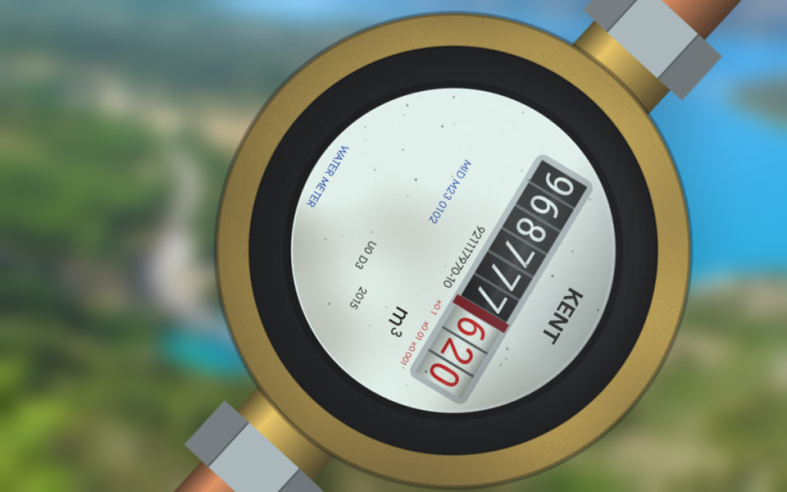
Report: 968777.620; m³
